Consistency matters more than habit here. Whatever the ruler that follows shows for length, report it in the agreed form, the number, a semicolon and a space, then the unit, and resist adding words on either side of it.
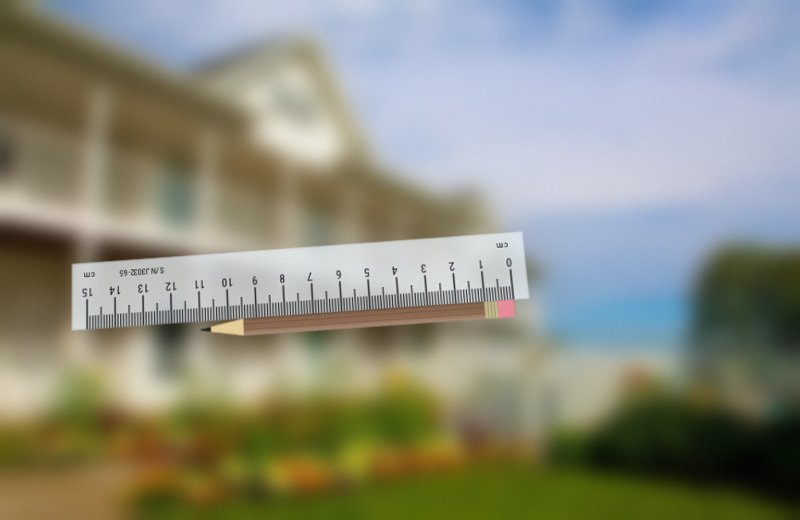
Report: 11; cm
